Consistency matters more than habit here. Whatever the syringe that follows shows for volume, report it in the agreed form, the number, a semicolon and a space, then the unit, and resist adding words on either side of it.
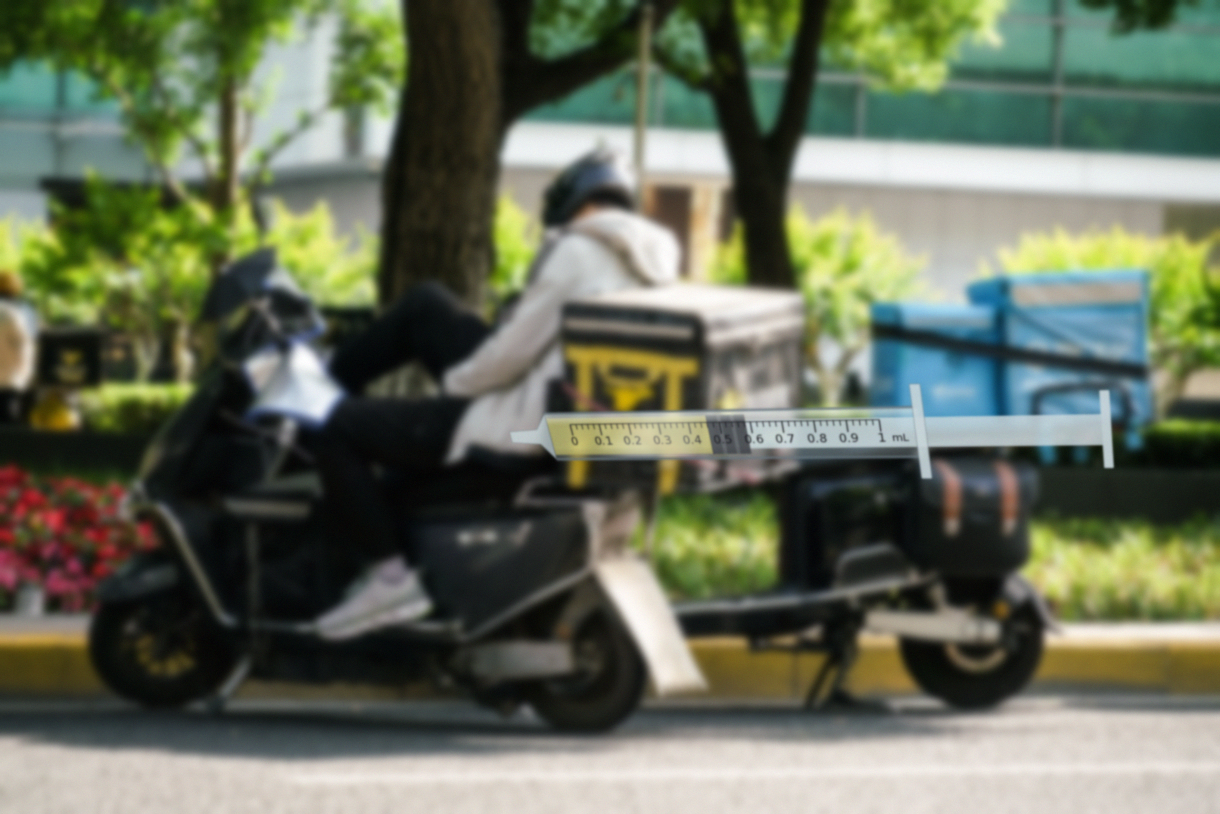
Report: 0.46; mL
